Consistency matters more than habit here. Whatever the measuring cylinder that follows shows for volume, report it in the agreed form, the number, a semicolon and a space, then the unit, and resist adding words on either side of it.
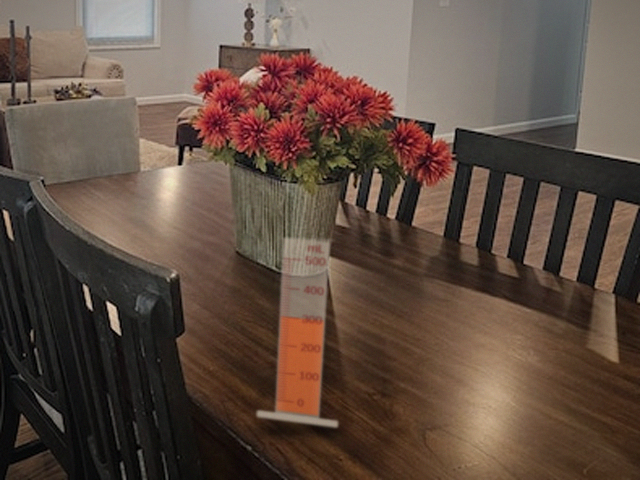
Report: 300; mL
